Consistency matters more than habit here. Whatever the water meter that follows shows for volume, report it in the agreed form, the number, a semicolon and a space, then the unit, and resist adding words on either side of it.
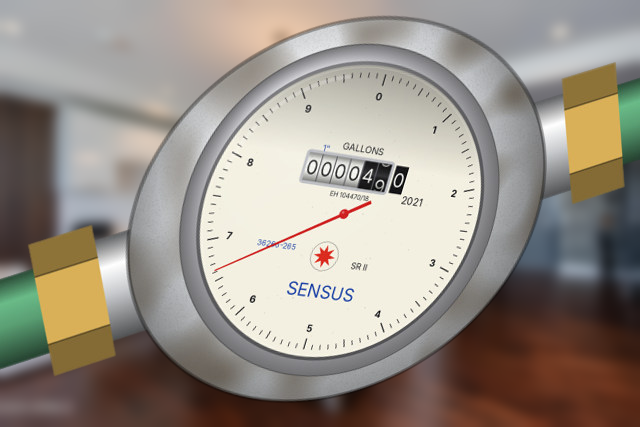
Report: 486.6; gal
